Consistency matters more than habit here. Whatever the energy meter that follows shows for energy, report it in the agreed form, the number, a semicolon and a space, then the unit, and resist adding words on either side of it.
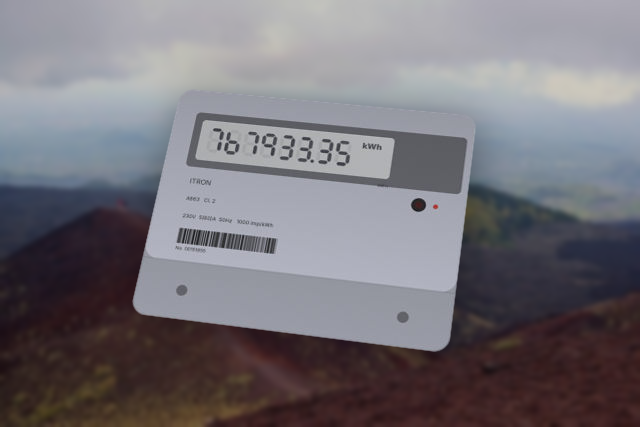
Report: 767933.35; kWh
